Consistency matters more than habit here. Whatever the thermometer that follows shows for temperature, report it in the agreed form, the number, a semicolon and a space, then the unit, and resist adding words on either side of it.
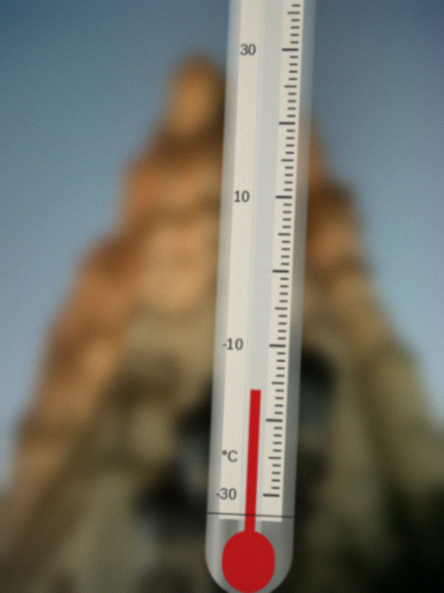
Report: -16; °C
